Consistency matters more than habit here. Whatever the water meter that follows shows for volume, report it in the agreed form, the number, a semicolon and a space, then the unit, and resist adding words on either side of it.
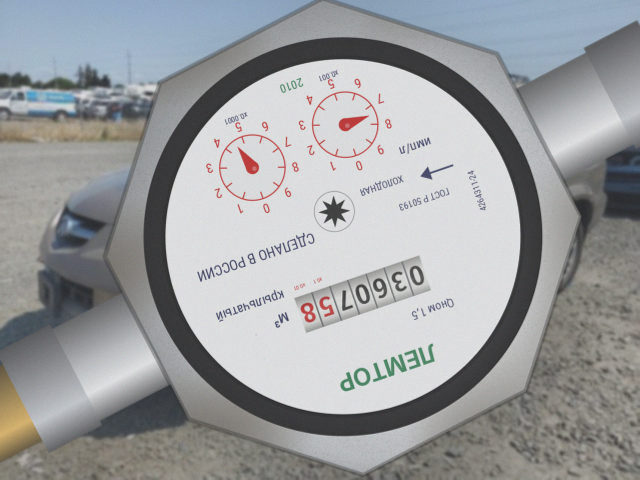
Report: 3607.5874; m³
